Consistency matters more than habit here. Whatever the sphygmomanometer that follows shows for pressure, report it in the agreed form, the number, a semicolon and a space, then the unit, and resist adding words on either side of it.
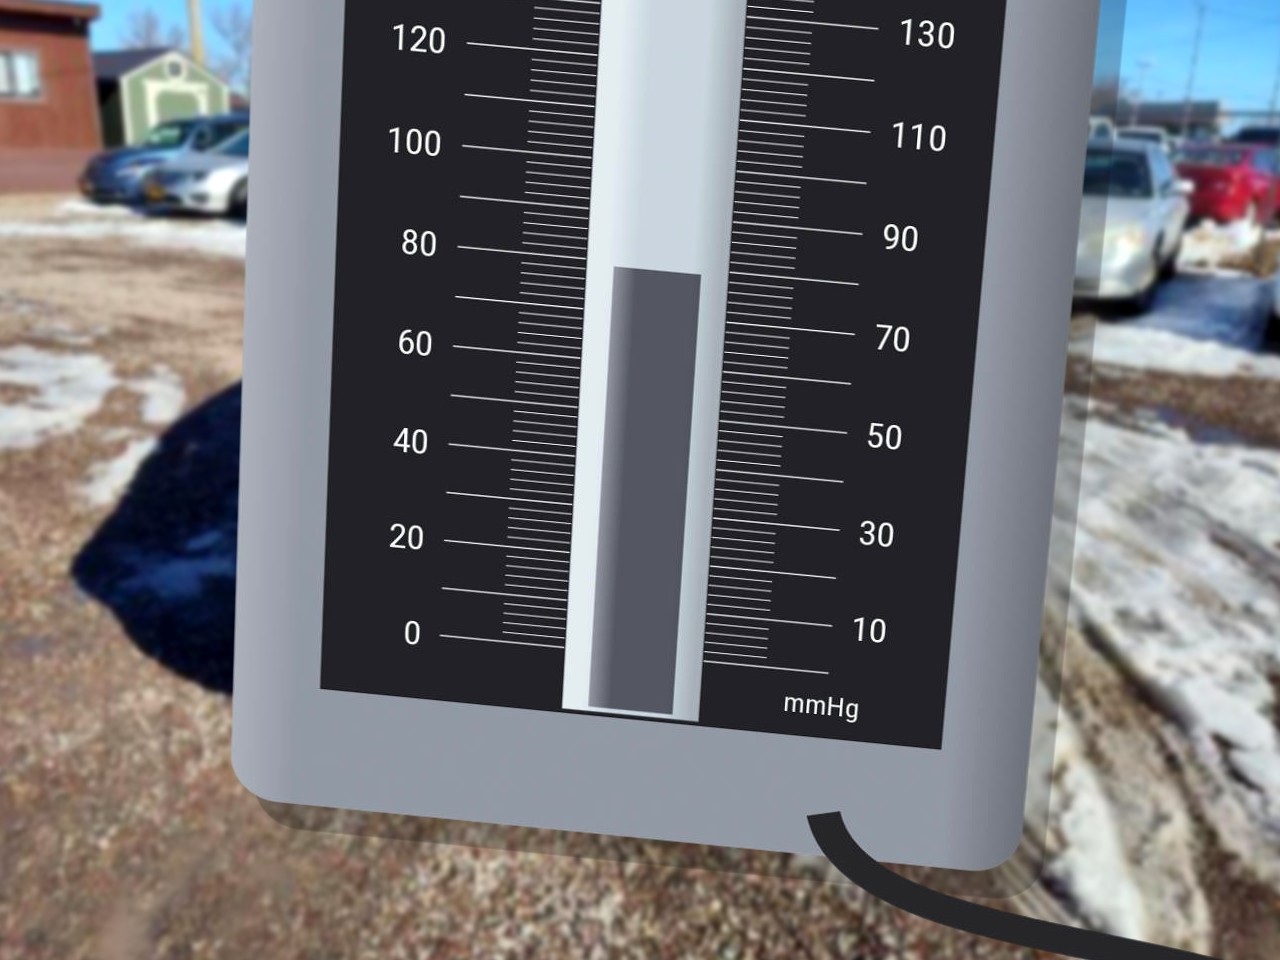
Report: 79; mmHg
